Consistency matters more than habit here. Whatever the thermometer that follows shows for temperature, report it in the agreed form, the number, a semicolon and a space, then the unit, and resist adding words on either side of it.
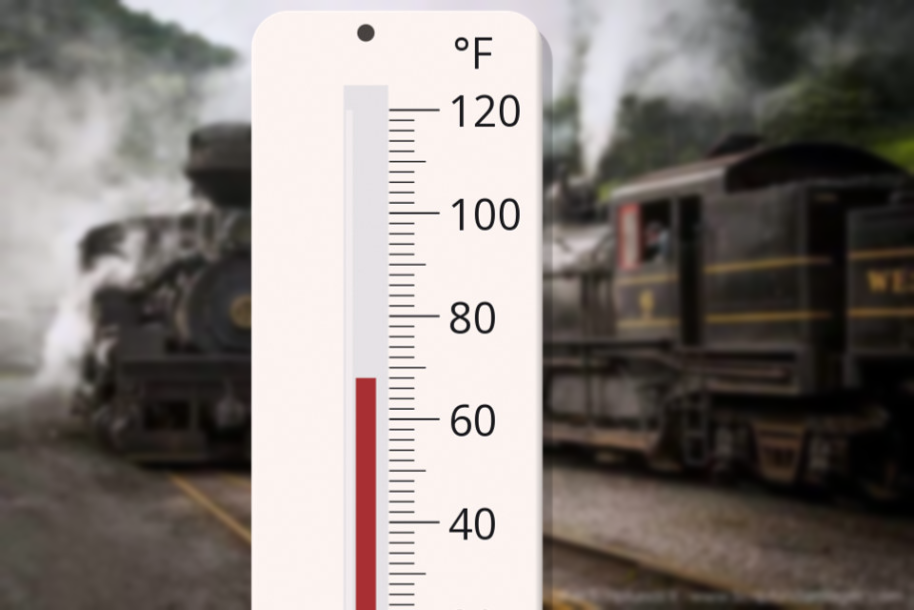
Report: 68; °F
